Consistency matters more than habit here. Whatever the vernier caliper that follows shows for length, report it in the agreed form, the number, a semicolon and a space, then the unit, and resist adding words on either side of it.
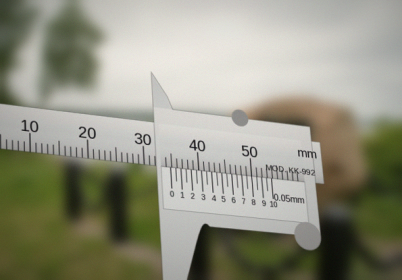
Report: 34.8; mm
